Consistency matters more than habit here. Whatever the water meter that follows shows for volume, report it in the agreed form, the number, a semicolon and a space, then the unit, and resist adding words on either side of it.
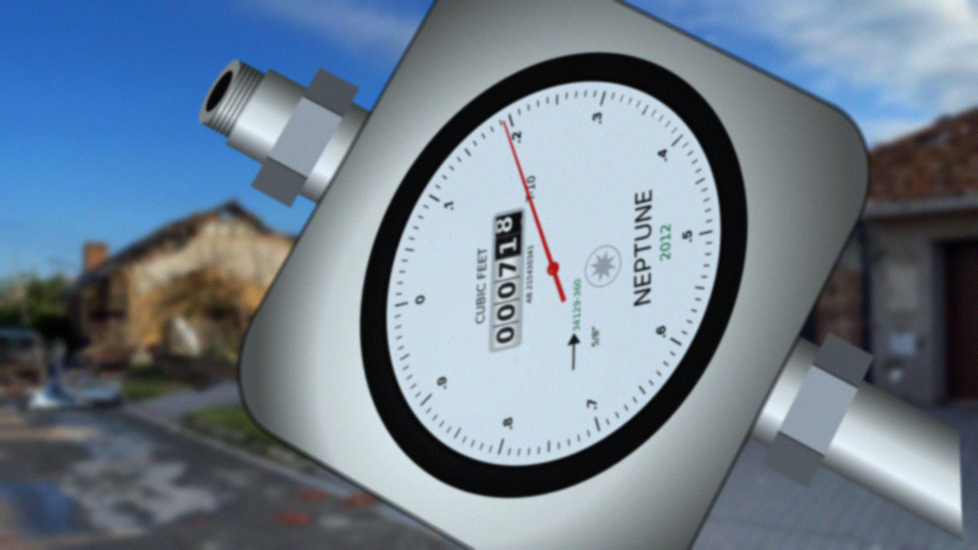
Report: 718.19; ft³
